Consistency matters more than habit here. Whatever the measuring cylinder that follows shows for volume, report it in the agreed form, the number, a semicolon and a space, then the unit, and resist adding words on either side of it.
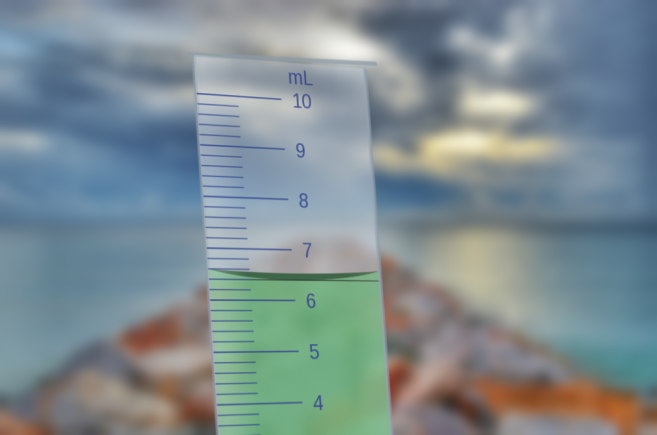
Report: 6.4; mL
